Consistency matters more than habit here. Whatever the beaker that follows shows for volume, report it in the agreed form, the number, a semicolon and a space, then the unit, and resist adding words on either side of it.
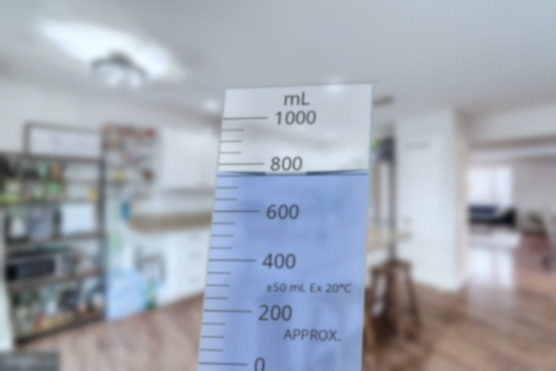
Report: 750; mL
